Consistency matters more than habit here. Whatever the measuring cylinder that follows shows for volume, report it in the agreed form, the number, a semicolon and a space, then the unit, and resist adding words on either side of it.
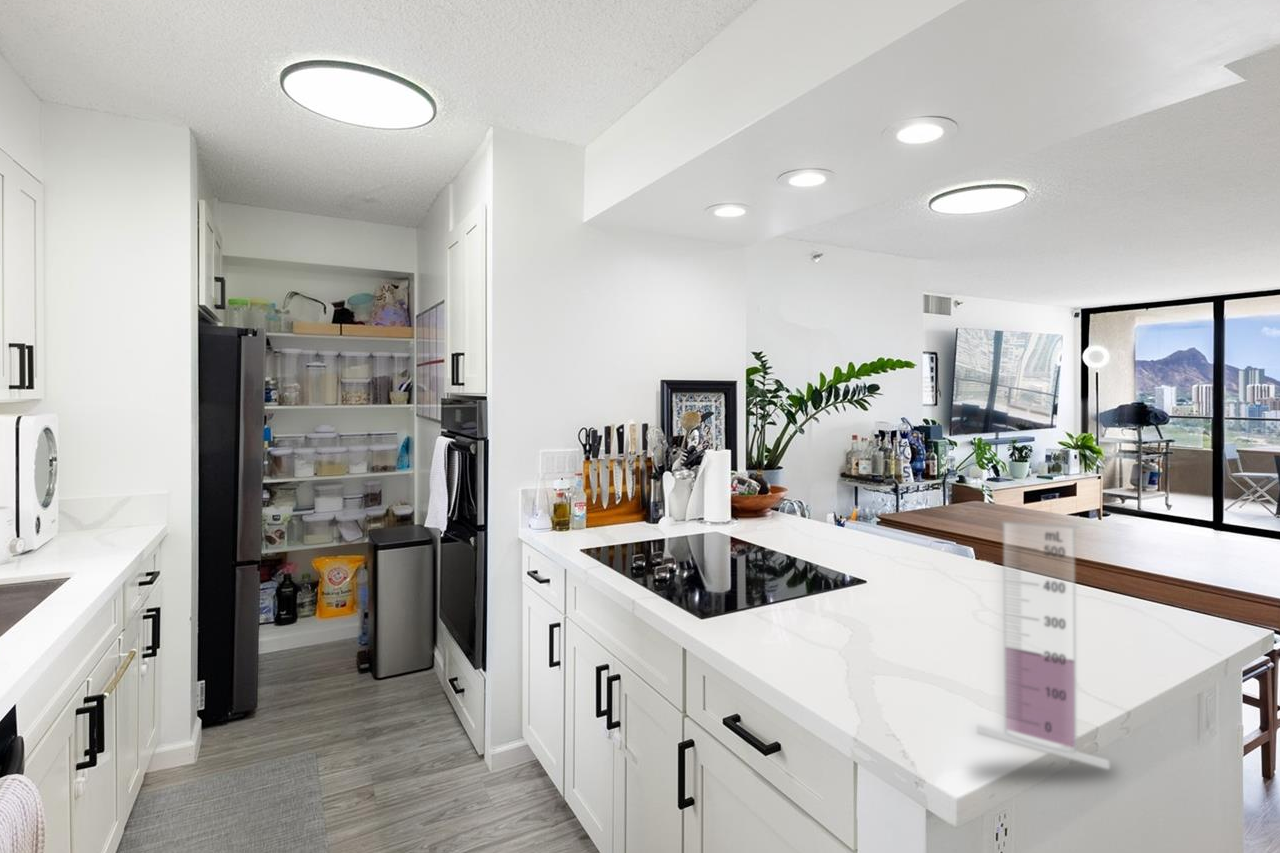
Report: 200; mL
